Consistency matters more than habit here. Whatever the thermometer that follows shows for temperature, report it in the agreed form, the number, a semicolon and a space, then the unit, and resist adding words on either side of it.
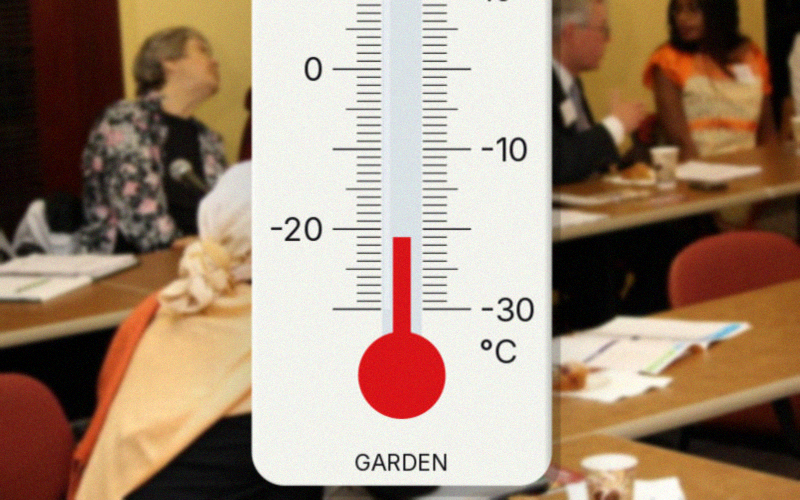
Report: -21; °C
